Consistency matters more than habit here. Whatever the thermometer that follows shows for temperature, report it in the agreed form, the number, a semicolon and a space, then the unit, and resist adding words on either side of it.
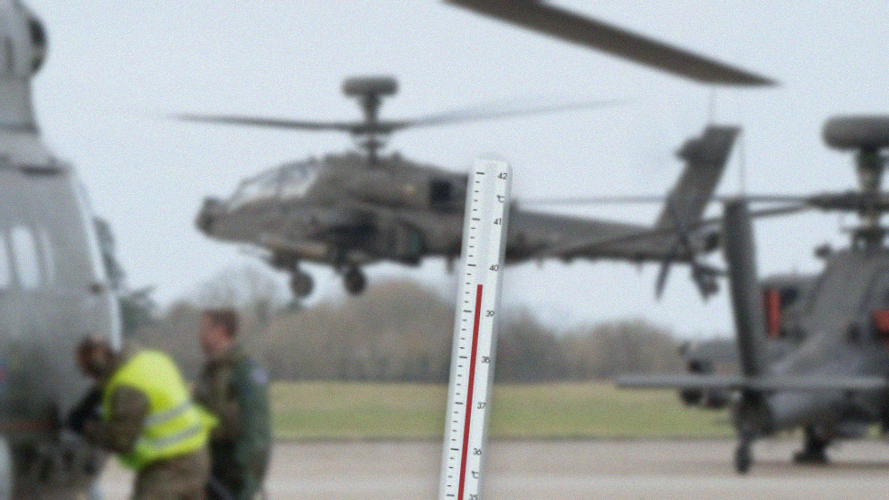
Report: 39.6; °C
